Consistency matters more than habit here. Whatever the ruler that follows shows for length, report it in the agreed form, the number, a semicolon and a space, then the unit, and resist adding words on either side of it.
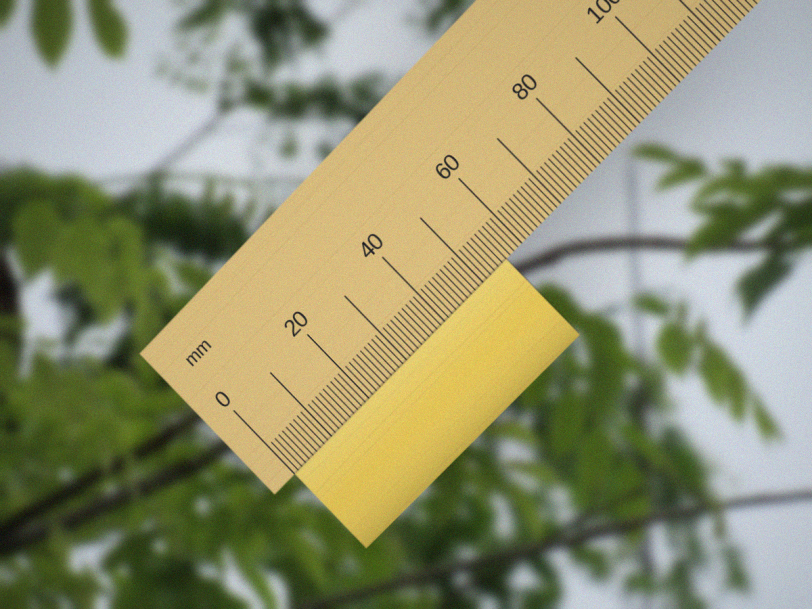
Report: 56; mm
